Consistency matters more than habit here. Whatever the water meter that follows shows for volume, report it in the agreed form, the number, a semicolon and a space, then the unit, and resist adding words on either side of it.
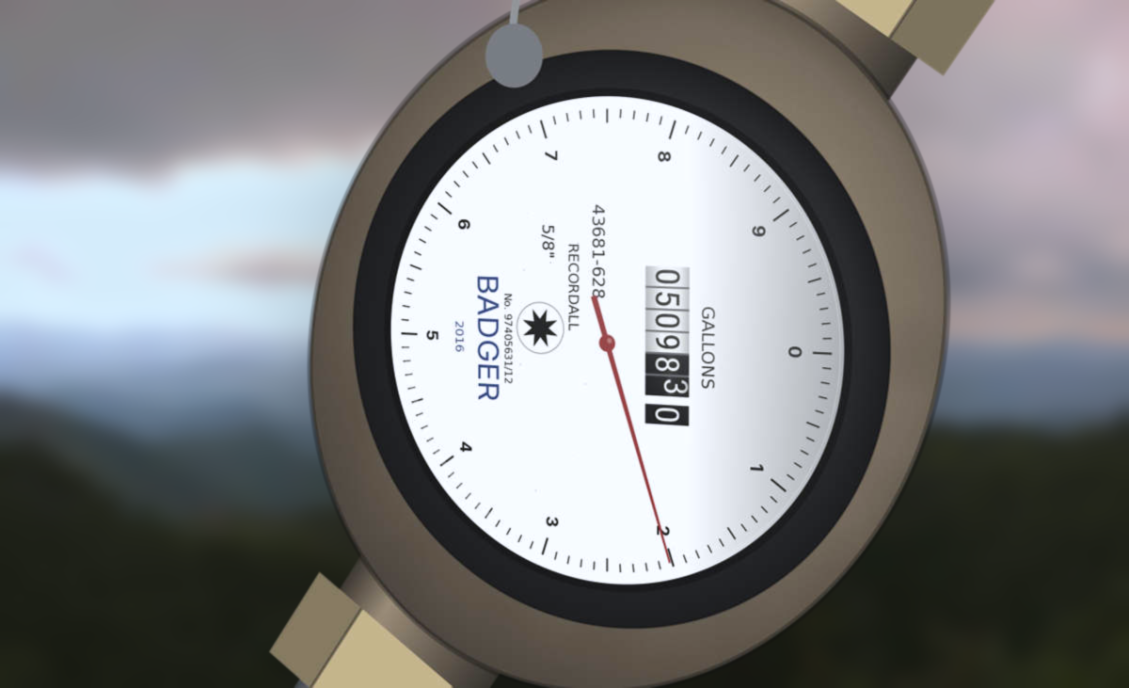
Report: 509832.0; gal
